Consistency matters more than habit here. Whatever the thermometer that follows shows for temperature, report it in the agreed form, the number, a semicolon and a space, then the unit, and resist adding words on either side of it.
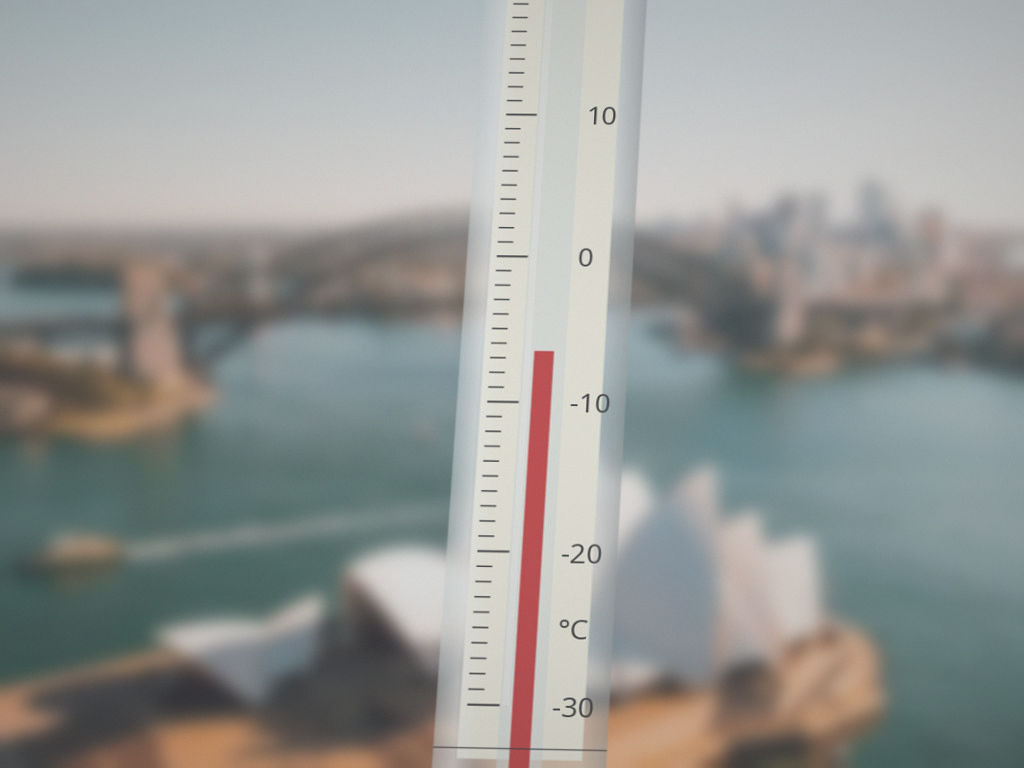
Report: -6.5; °C
